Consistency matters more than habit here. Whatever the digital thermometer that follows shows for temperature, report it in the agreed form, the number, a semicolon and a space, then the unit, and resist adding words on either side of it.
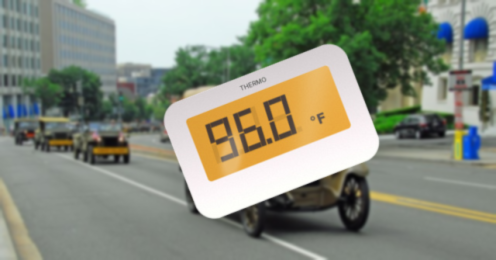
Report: 96.0; °F
